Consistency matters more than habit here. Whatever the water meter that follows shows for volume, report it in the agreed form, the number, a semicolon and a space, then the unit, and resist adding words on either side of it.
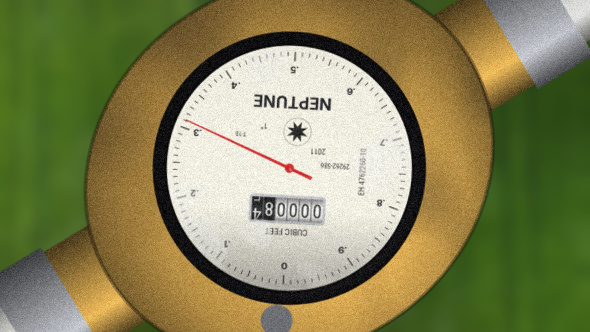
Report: 84.31; ft³
